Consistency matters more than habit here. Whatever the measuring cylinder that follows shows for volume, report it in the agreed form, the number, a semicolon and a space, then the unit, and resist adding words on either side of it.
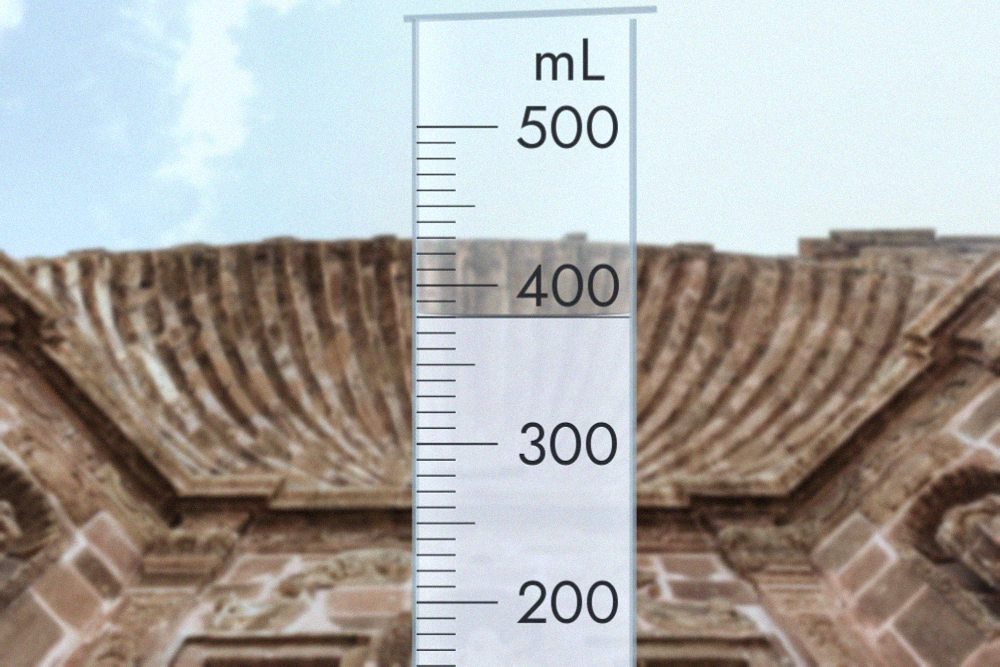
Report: 380; mL
